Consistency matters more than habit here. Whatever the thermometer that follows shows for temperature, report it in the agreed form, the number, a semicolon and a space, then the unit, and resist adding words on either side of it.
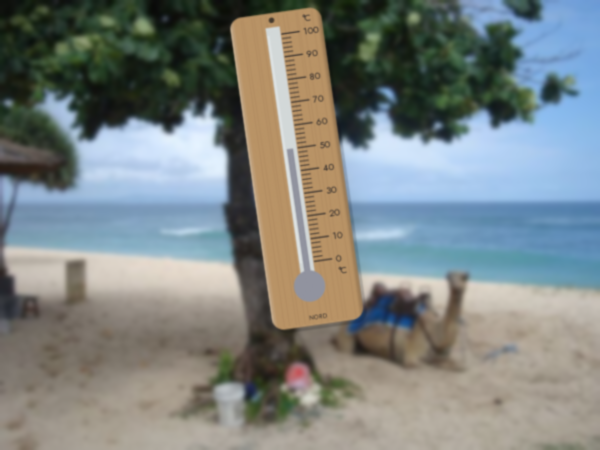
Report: 50; °C
